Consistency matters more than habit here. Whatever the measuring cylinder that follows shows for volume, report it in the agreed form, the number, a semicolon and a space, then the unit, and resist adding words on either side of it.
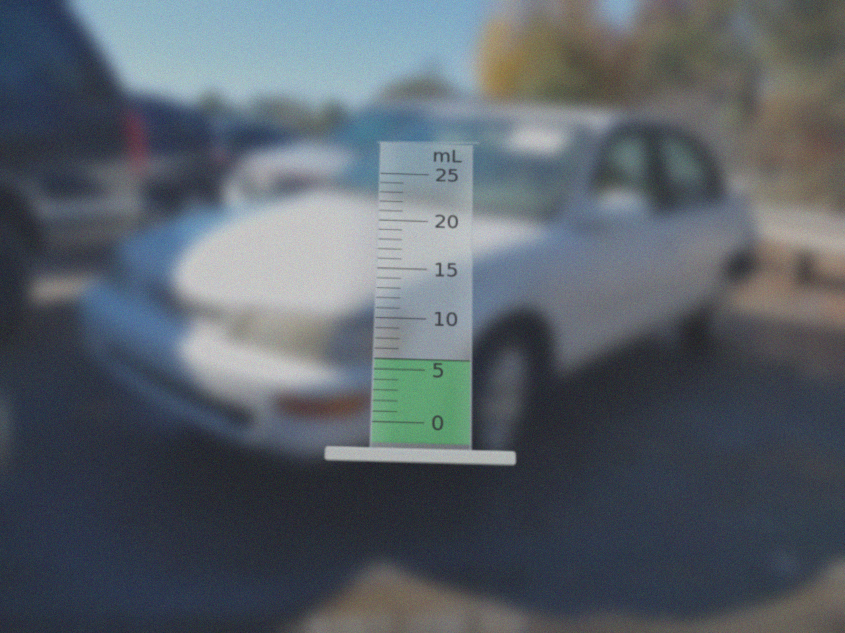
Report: 6; mL
